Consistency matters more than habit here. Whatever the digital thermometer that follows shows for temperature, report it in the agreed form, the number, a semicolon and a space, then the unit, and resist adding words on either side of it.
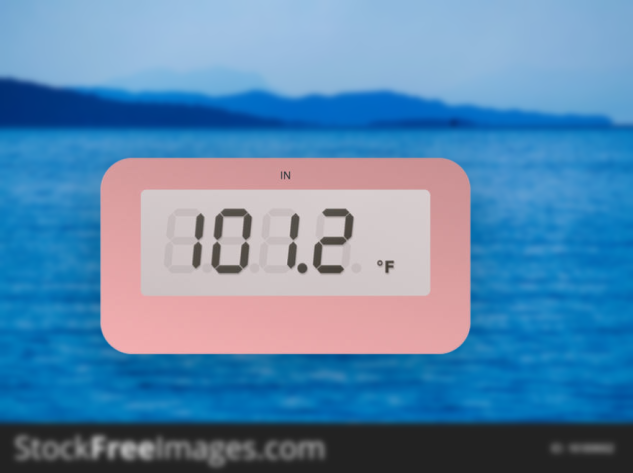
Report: 101.2; °F
